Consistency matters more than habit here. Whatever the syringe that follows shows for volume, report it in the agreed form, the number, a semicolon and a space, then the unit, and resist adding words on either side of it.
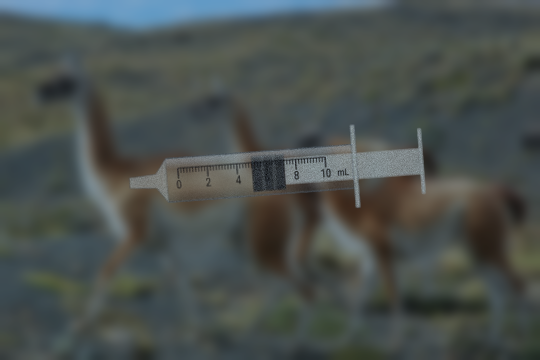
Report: 5; mL
